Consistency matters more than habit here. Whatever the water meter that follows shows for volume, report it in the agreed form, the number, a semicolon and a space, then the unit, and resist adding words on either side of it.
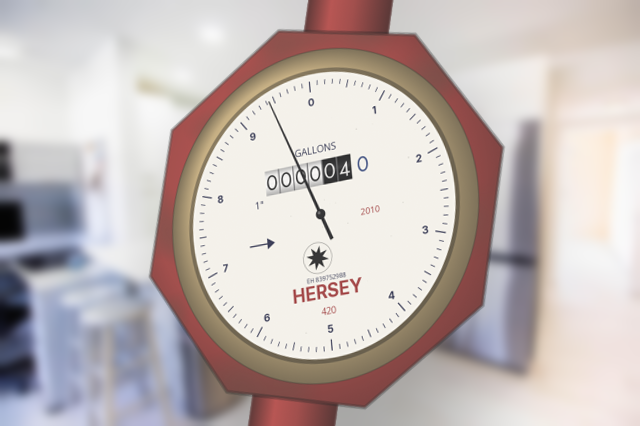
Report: 39.4; gal
